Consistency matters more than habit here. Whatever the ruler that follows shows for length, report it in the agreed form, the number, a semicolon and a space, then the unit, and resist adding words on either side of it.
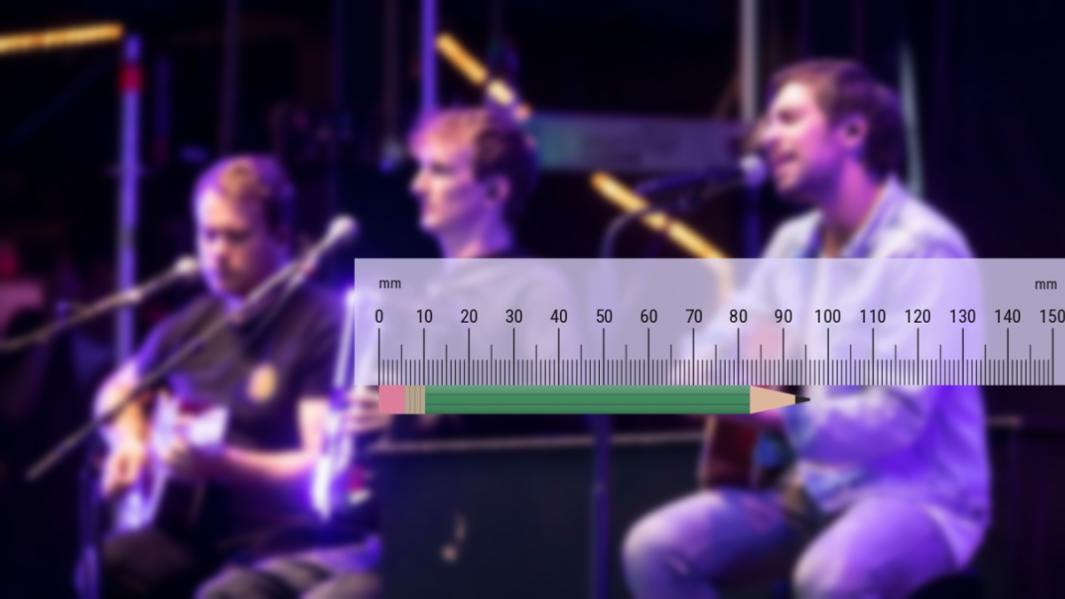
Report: 96; mm
